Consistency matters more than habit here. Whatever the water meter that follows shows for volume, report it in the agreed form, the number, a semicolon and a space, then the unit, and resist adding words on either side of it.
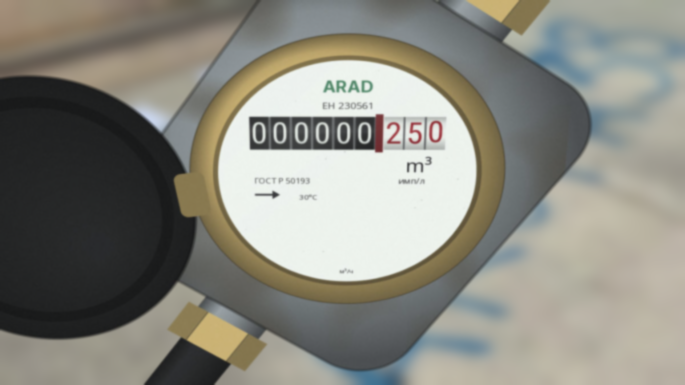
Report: 0.250; m³
